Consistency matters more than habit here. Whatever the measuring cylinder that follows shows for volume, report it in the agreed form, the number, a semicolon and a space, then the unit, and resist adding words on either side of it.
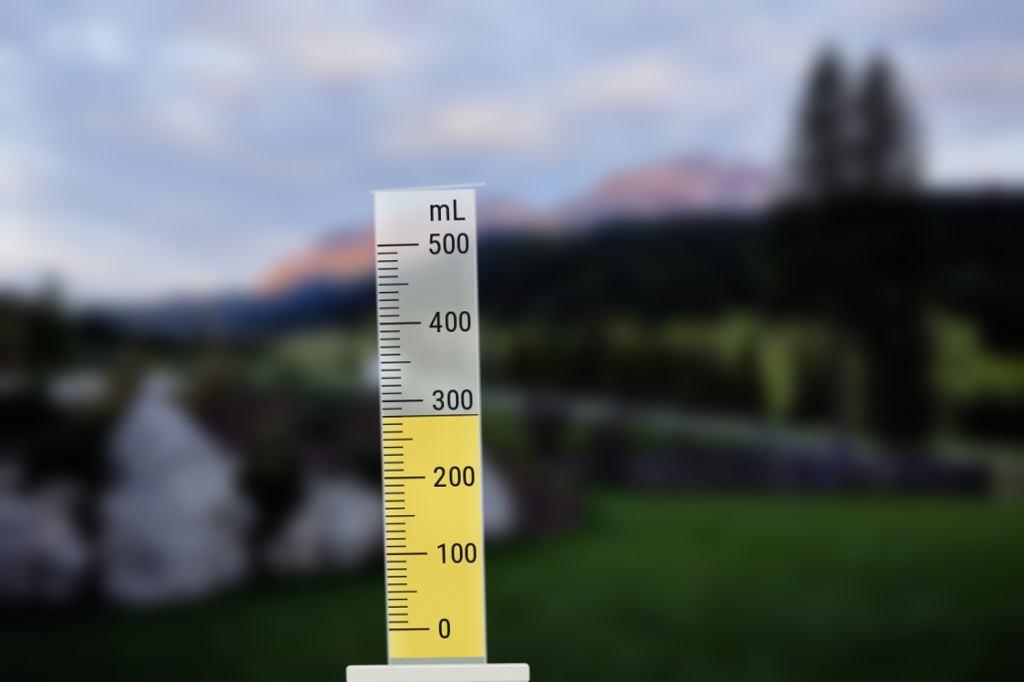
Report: 280; mL
